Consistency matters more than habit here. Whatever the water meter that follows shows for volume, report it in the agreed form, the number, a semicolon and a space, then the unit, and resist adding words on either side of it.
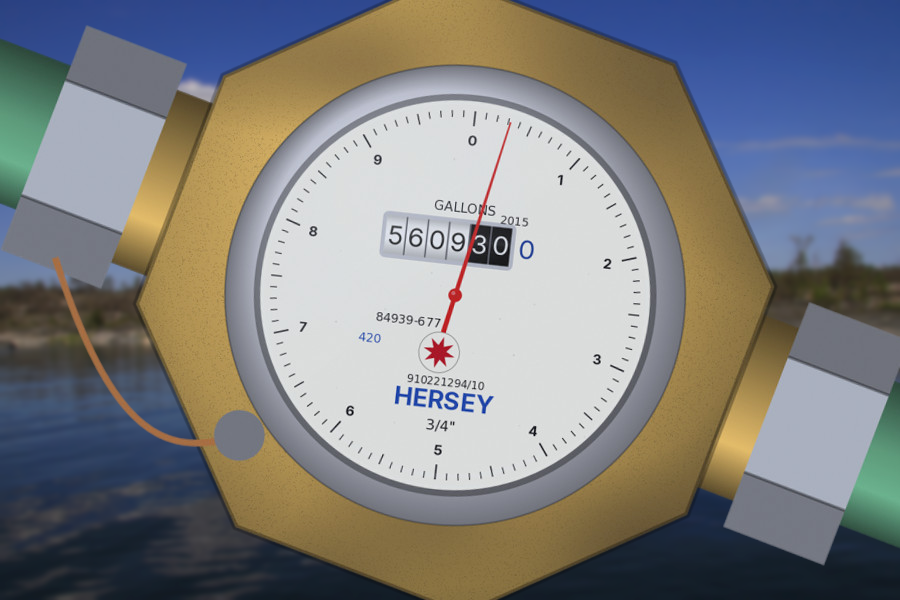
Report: 5609300.3; gal
